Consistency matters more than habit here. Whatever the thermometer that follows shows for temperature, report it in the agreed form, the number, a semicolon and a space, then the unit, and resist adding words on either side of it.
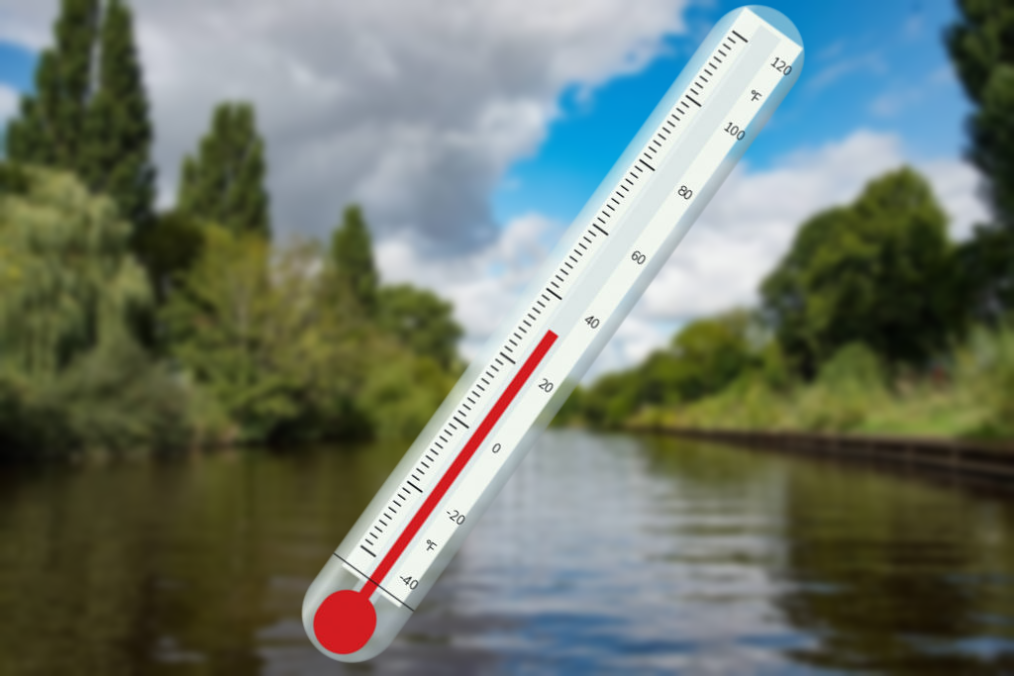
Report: 32; °F
